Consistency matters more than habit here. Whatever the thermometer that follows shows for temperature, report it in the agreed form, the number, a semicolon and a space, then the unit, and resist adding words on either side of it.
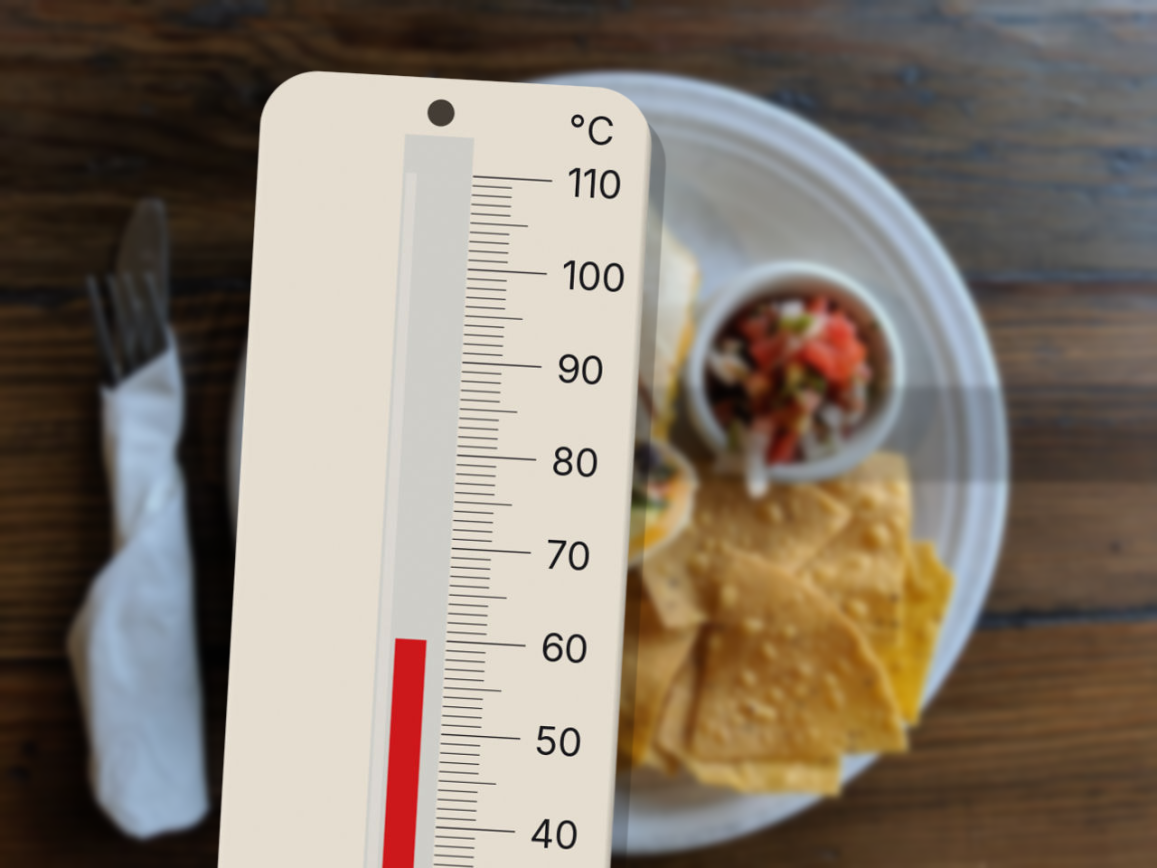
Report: 60; °C
